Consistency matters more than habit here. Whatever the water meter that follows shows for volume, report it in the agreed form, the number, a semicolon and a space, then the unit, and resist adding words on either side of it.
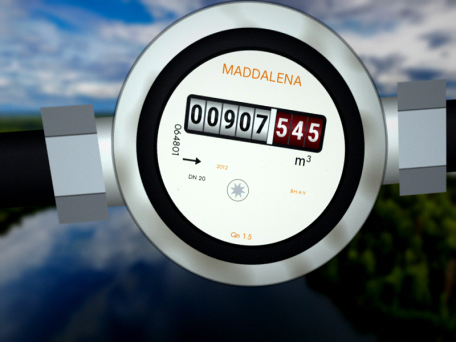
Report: 907.545; m³
